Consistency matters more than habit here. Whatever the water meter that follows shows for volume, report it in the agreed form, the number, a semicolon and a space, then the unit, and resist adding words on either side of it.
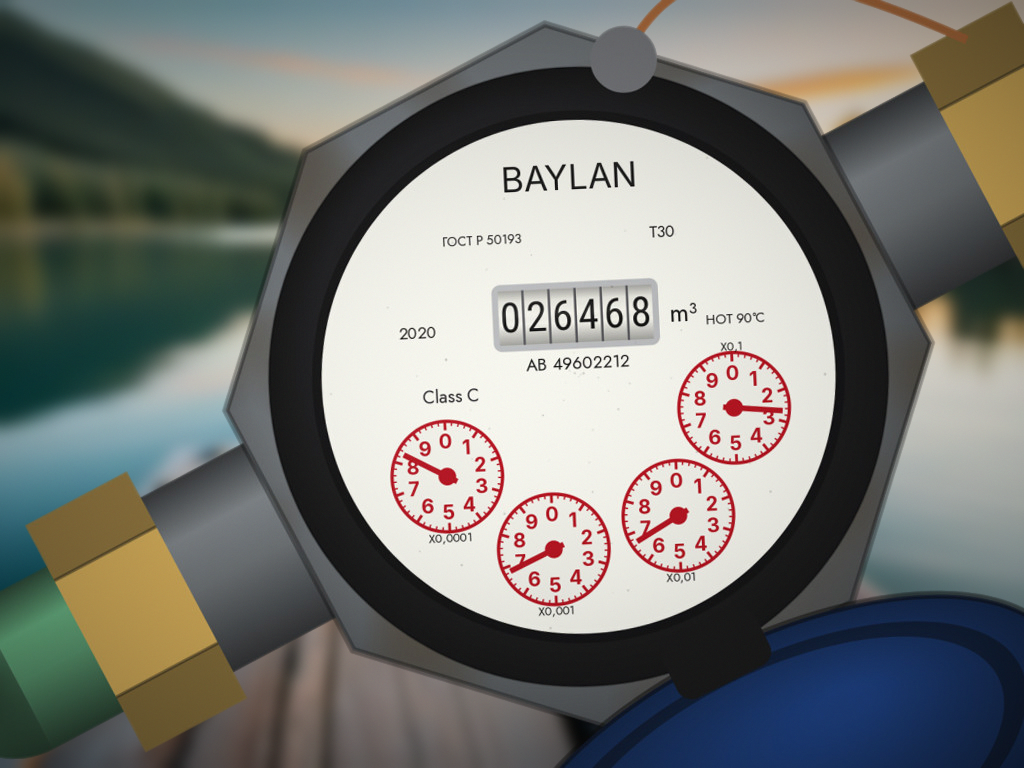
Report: 26468.2668; m³
